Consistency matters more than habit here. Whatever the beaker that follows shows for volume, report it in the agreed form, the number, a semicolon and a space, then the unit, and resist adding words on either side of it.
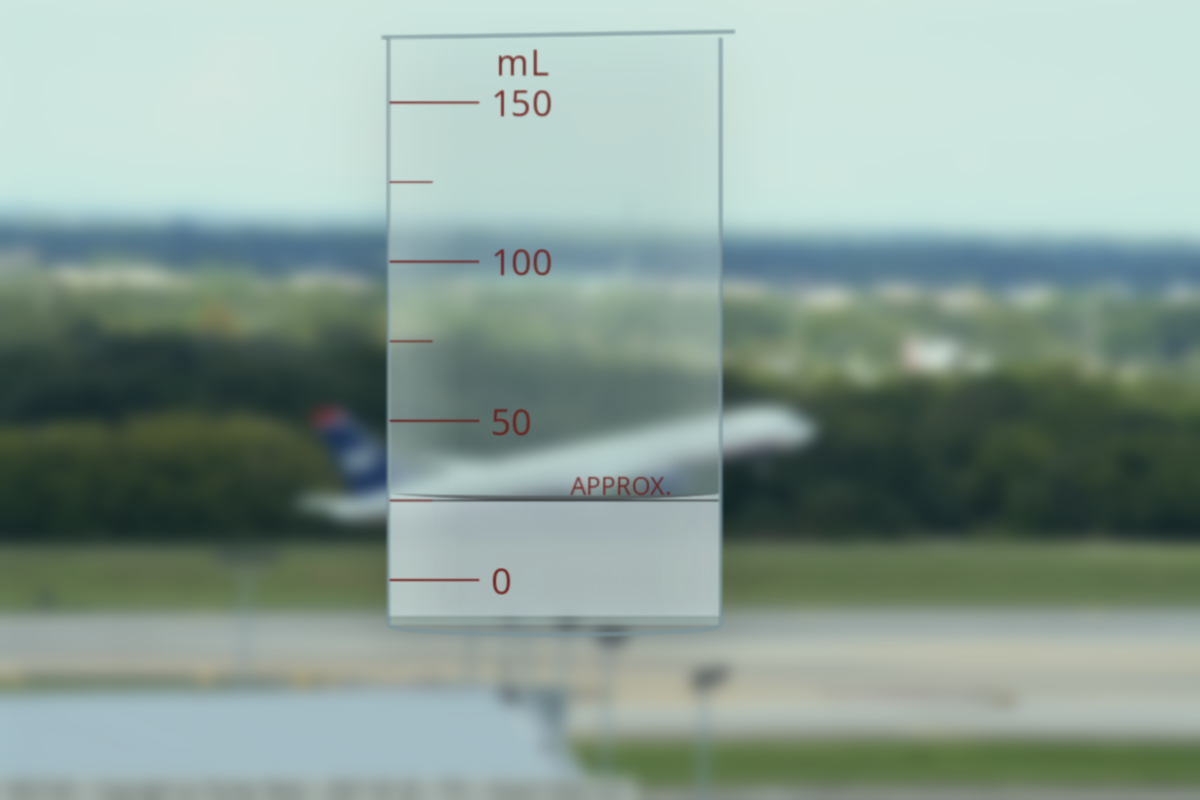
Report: 25; mL
